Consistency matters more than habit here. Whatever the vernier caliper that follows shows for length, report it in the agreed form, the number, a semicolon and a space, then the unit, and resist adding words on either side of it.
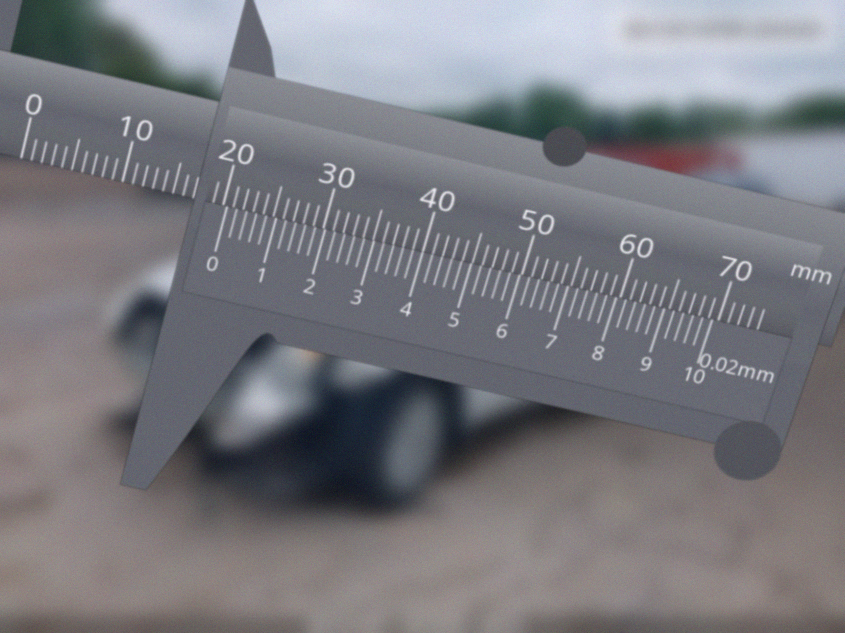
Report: 20.4; mm
